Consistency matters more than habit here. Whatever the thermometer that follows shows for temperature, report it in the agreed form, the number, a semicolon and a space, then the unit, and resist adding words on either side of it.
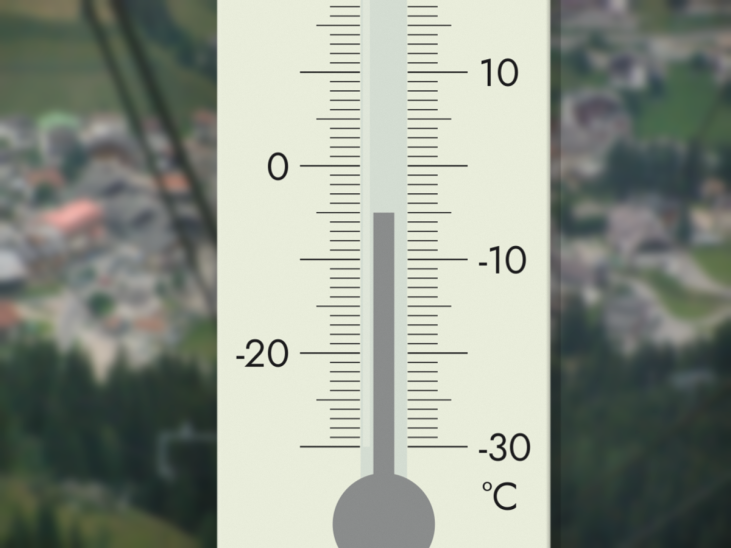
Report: -5; °C
